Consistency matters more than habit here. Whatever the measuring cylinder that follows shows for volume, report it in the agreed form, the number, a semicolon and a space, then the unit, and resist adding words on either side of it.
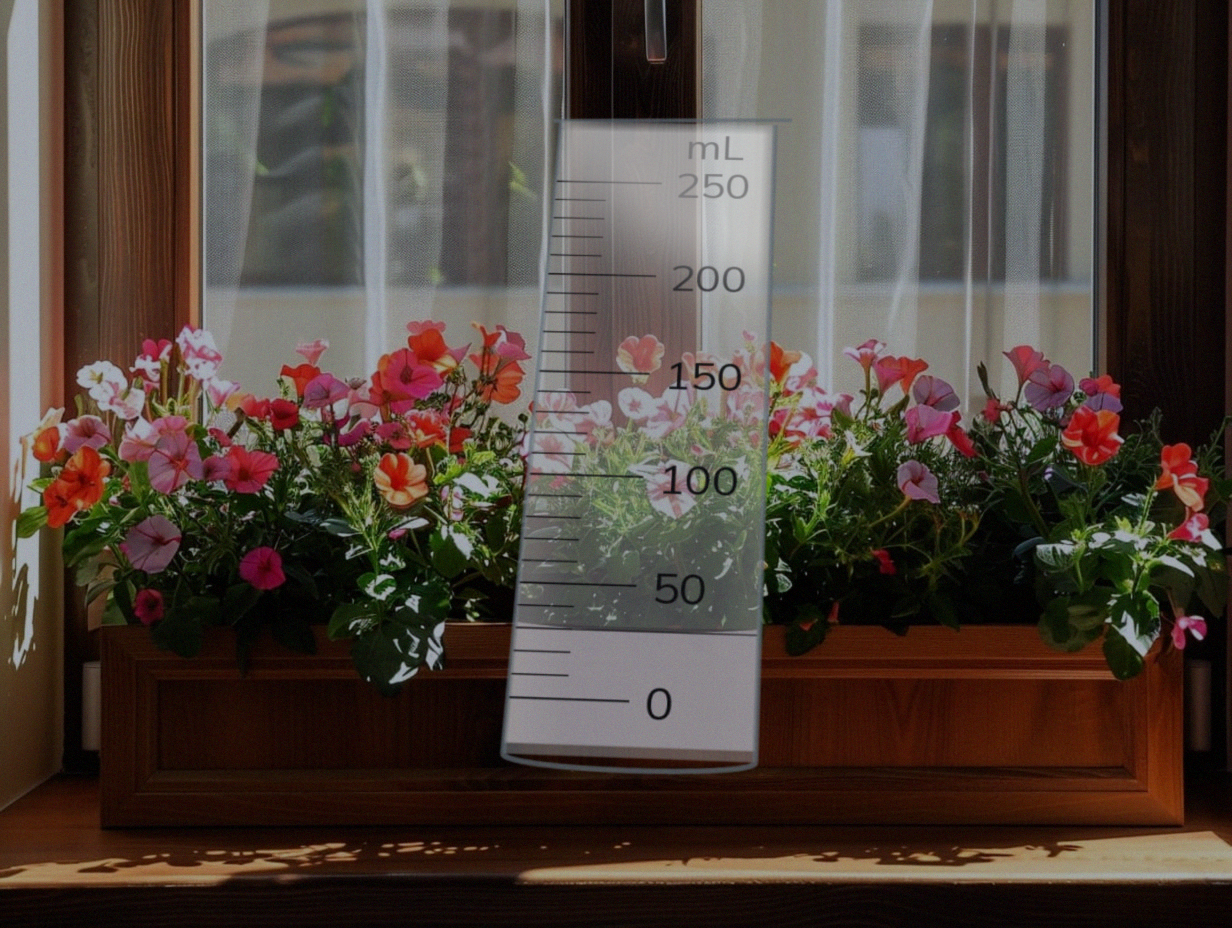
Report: 30; mL
